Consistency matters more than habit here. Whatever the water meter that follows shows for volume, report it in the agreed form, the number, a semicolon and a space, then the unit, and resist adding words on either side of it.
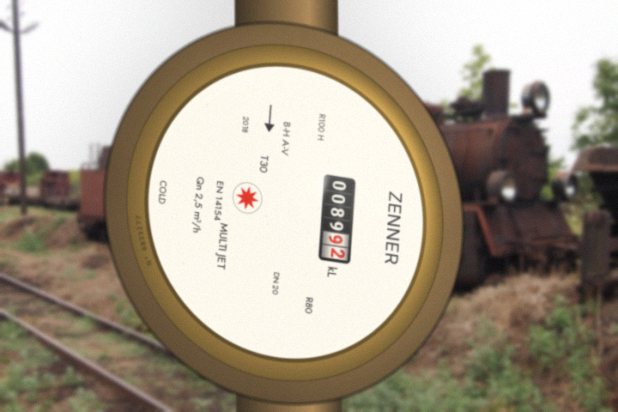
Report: 89.92; kL
